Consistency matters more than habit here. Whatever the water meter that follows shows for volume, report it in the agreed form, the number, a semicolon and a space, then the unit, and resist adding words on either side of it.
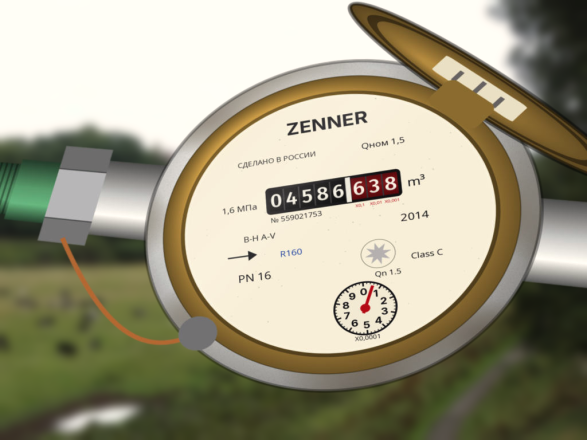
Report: 4586.6380; m³
